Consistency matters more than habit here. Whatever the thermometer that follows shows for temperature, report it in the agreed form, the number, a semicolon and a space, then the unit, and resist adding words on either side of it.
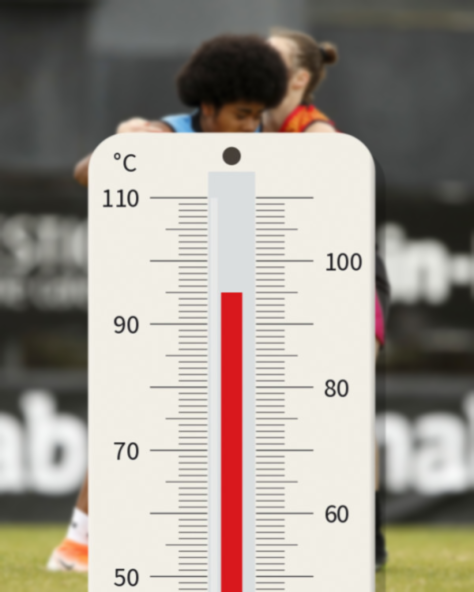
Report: 95; °C
